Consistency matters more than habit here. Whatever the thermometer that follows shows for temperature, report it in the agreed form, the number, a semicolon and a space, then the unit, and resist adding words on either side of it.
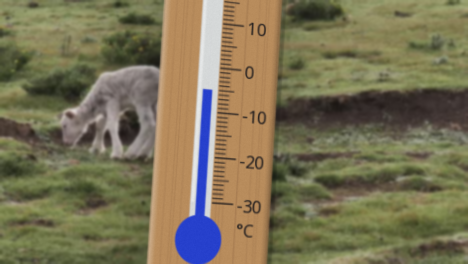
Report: -5; °C
